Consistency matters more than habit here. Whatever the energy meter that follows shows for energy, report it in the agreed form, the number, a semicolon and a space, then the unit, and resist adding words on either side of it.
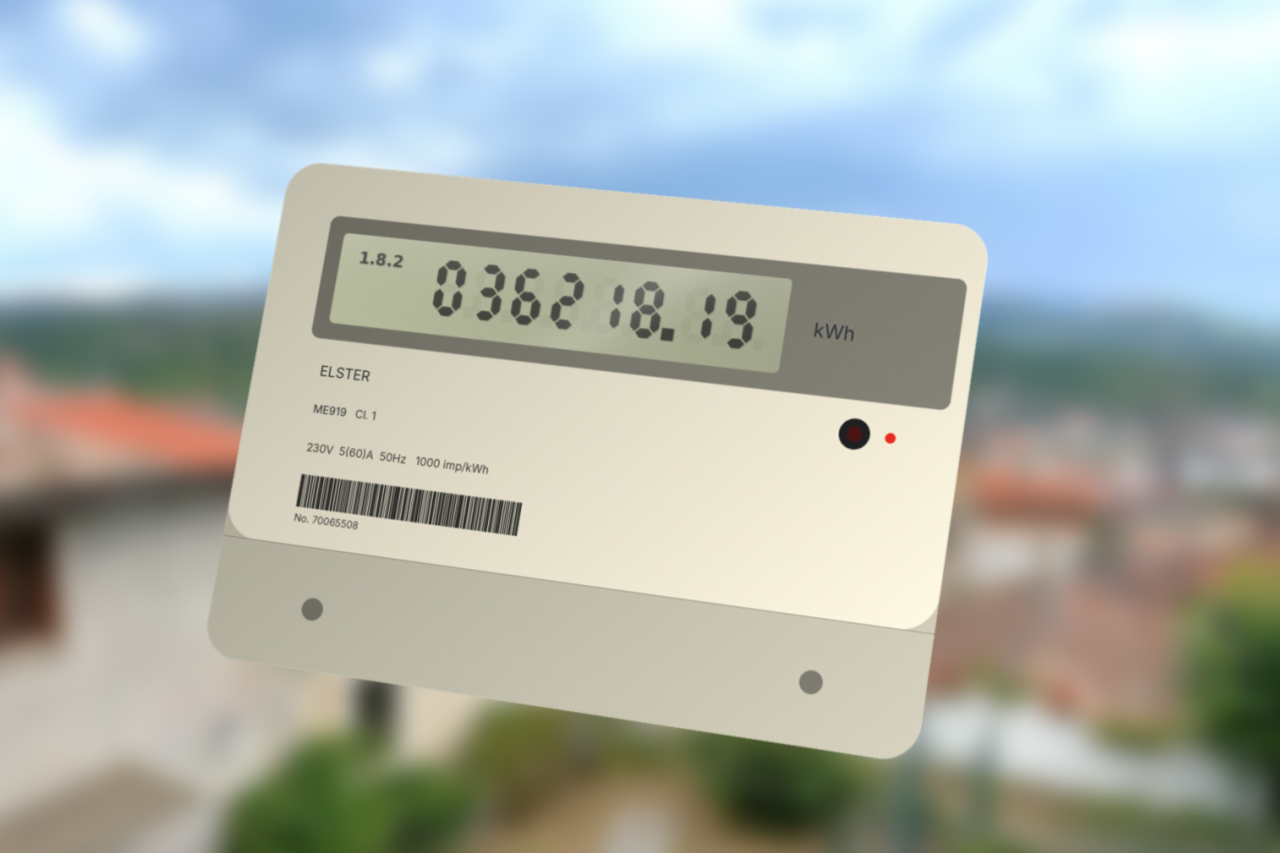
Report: 36218.19; kWh
